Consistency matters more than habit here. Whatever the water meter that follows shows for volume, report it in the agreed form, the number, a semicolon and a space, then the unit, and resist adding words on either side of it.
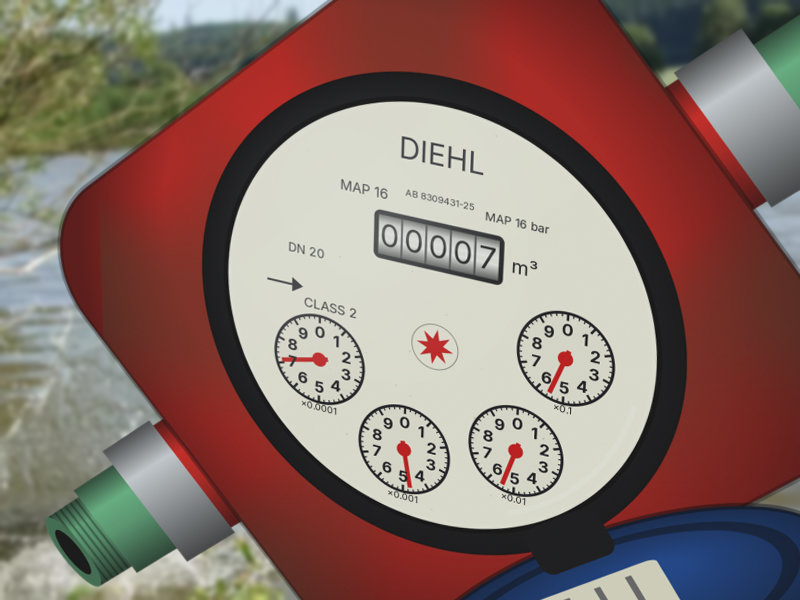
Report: 7.5547; m³
